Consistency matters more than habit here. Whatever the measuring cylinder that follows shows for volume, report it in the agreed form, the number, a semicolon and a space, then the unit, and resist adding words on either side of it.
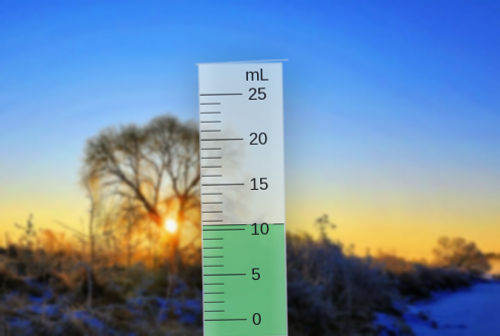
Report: 10.5; mL
